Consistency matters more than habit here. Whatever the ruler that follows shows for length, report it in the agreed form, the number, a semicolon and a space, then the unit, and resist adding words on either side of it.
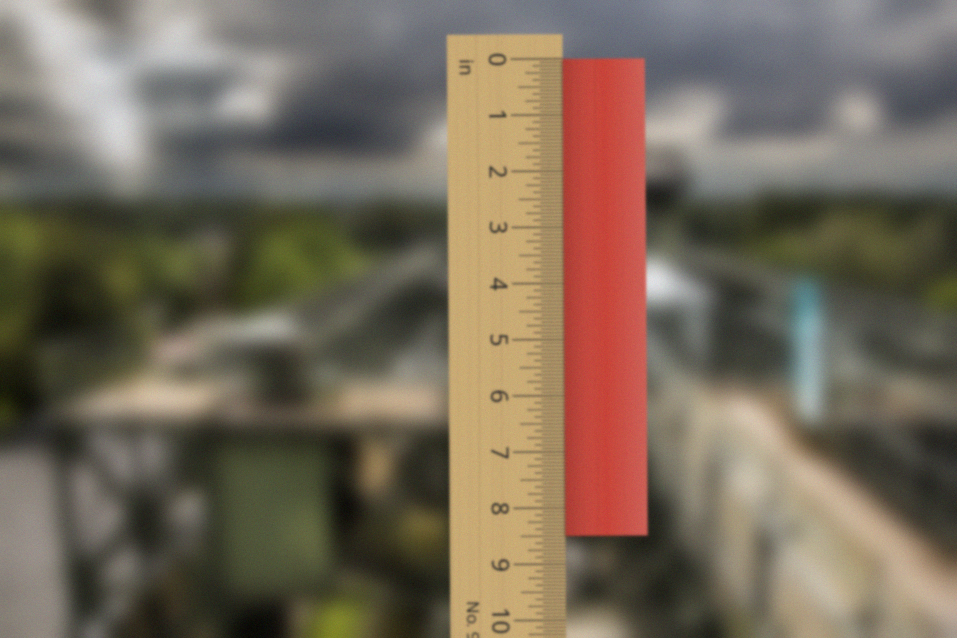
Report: 8.5; in
